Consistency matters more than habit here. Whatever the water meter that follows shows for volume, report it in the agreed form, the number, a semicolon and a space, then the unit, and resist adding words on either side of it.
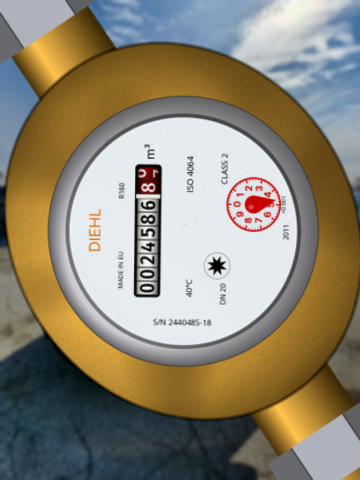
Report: 24586.864; m³
